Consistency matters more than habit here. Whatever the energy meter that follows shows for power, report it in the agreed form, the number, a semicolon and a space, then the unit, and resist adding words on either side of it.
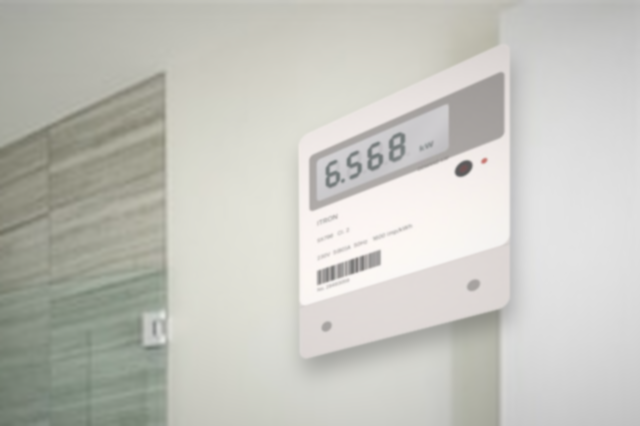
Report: 6.568; kW
